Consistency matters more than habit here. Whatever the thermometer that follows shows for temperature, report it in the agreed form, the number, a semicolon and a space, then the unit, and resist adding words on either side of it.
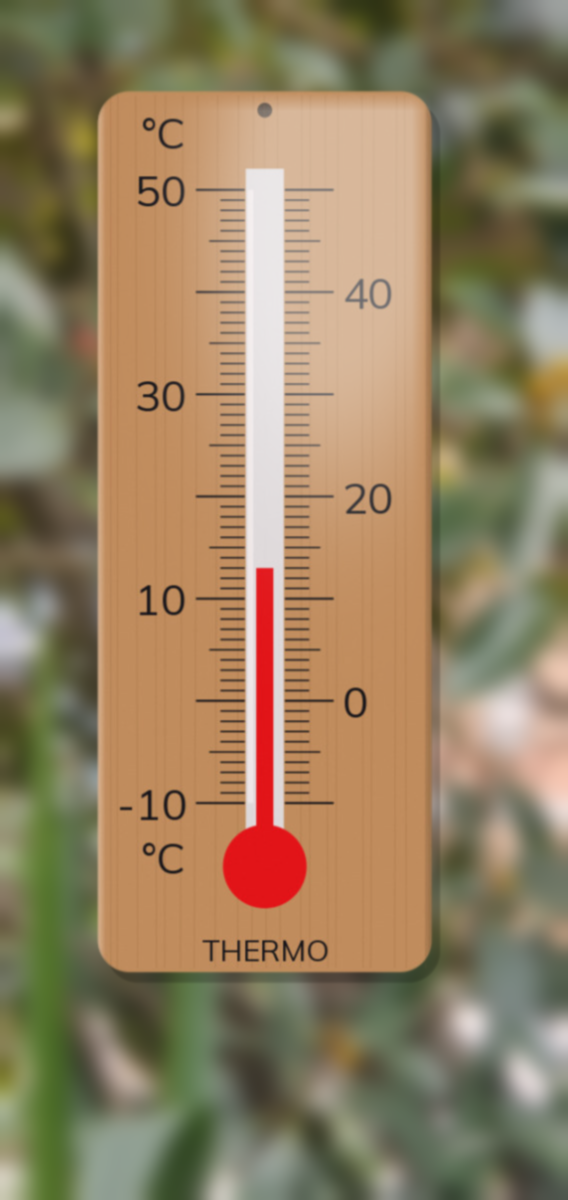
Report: 13; °C
